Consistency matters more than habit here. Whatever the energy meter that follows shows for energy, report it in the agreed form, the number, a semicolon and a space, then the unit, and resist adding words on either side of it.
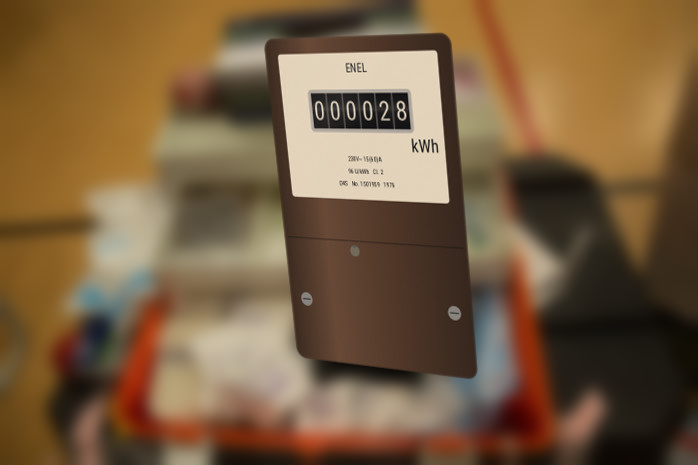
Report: 28; kWh
